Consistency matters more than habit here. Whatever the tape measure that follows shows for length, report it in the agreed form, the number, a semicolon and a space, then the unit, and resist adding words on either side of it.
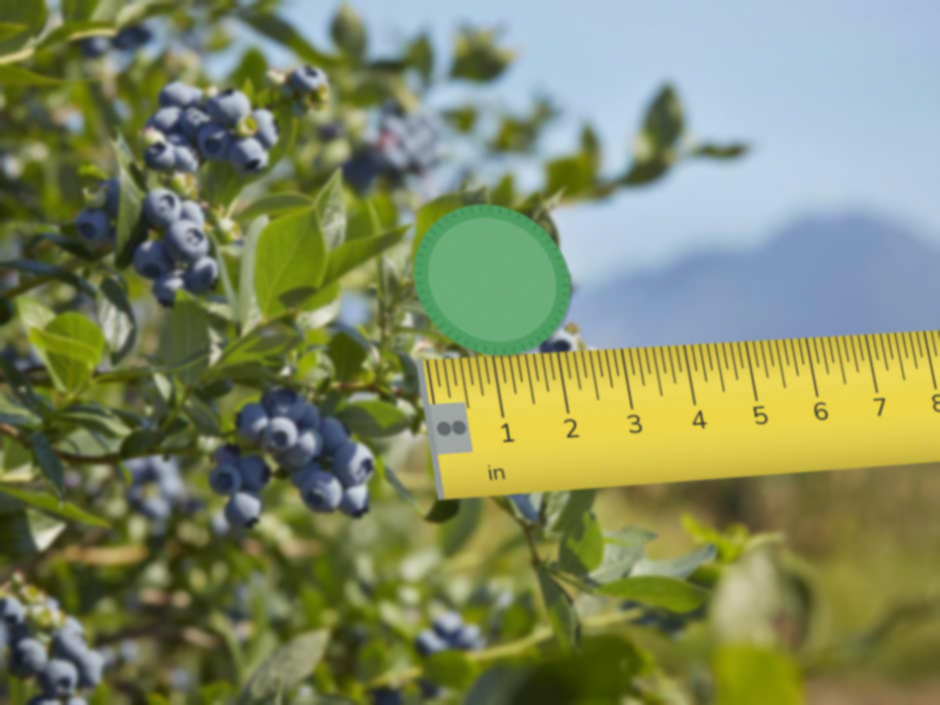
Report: 2.375; in
